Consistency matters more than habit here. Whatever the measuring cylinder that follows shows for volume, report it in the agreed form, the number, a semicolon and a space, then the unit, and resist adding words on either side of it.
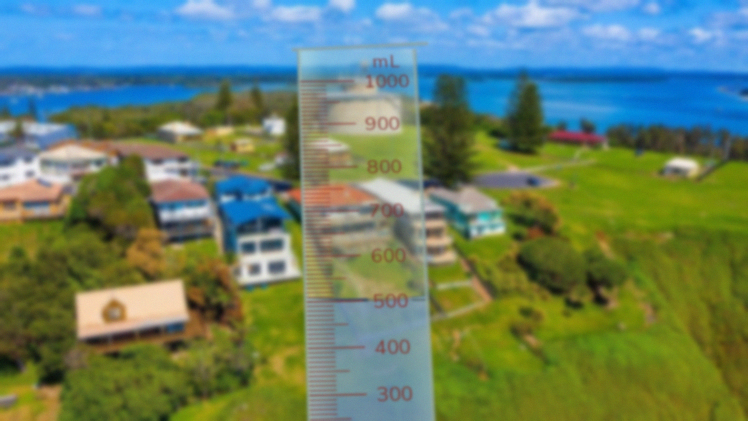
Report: 500; mL
